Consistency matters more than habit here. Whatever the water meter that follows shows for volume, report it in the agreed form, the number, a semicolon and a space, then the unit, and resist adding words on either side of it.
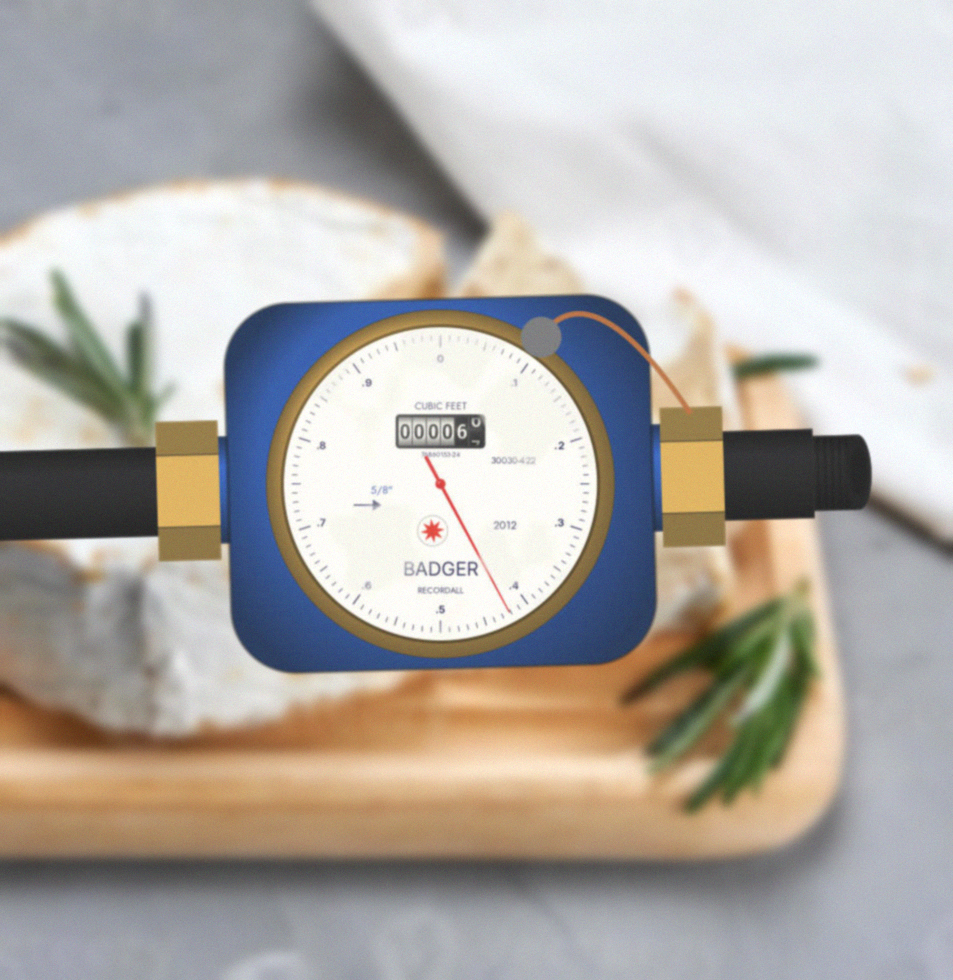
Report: 66.42; ft³
